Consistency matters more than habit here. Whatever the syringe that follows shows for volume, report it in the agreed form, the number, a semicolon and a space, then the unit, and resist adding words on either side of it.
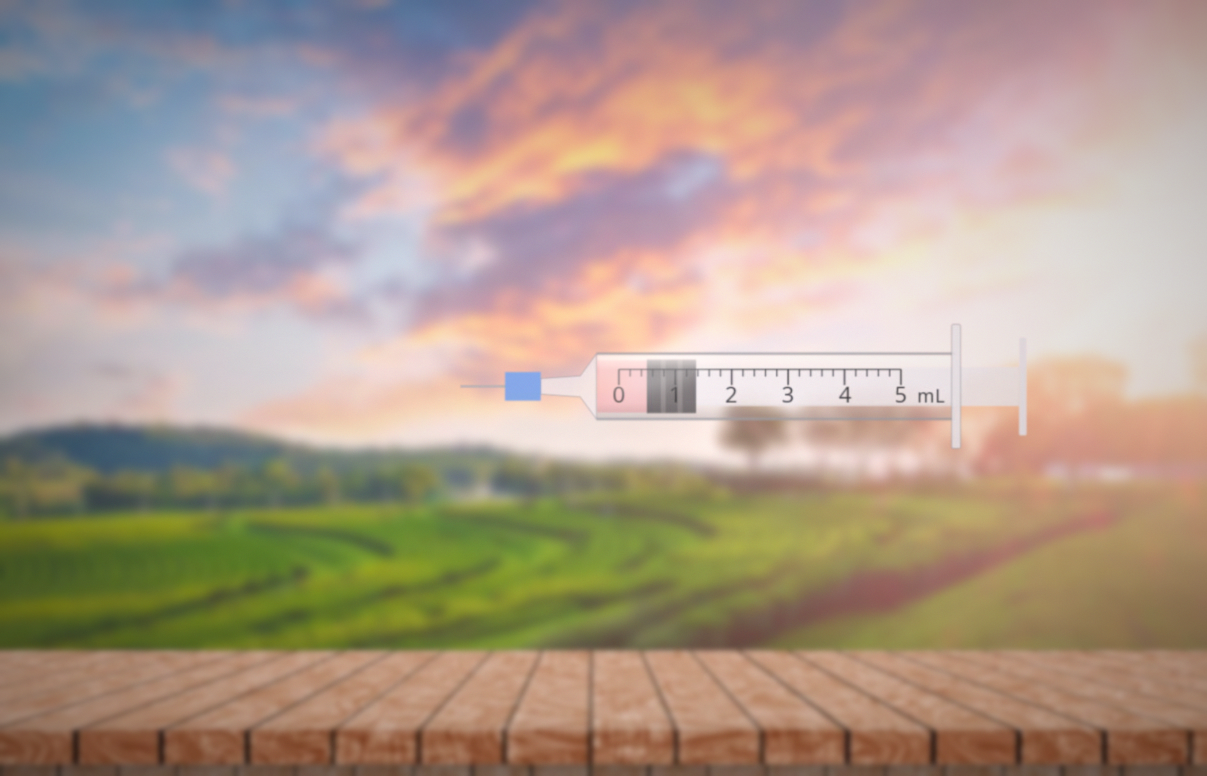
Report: 0.5; mL
